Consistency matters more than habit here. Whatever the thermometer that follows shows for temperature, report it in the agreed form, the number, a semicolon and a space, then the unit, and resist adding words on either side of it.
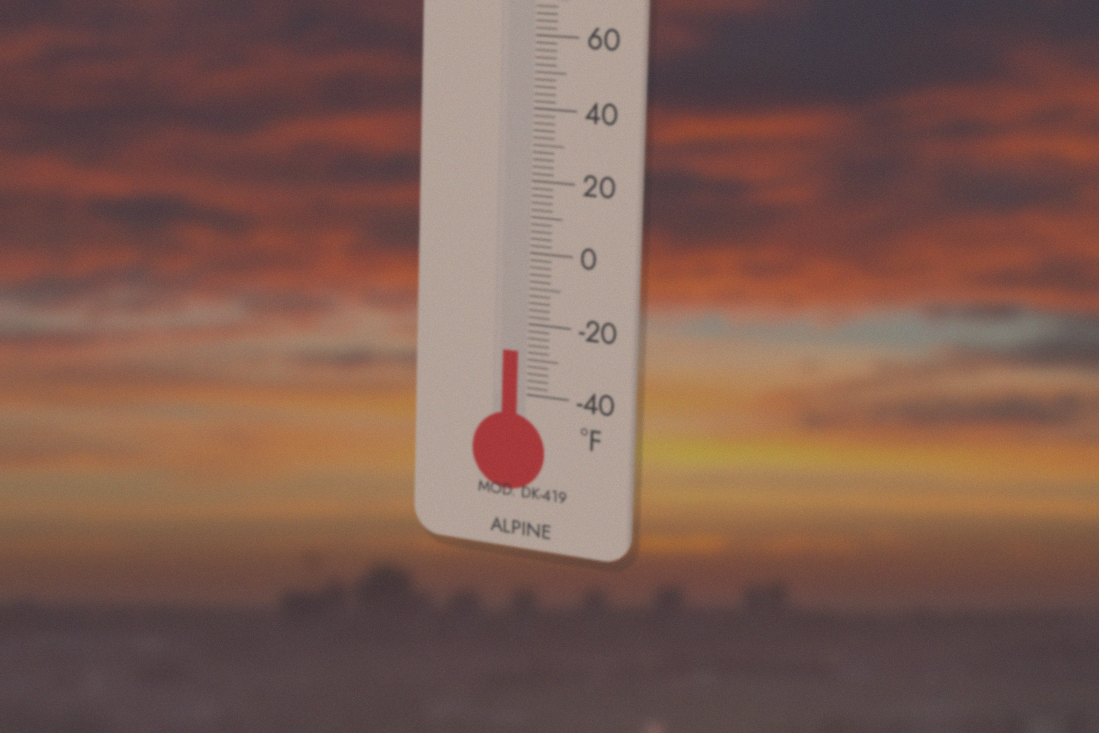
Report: -28; °F
